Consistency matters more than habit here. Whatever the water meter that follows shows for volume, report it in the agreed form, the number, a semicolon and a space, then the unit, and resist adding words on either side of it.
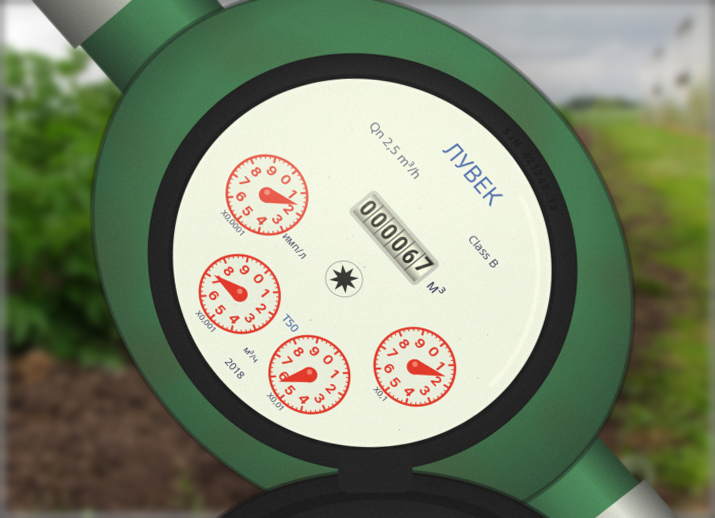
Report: 67.1571; m³
